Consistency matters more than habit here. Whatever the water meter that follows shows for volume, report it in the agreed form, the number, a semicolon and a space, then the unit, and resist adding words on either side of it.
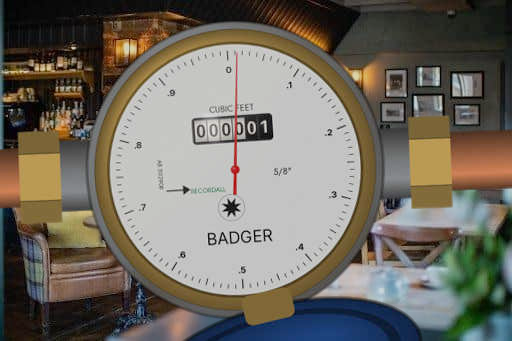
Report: 1.01; ft³
